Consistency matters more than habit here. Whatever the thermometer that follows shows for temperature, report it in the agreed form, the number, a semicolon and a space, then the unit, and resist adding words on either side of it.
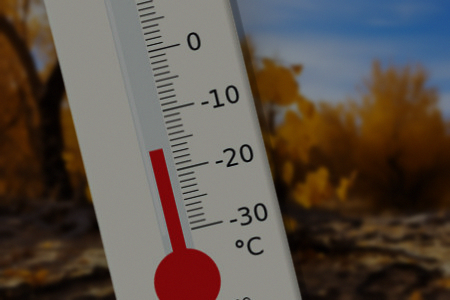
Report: -16; °C
